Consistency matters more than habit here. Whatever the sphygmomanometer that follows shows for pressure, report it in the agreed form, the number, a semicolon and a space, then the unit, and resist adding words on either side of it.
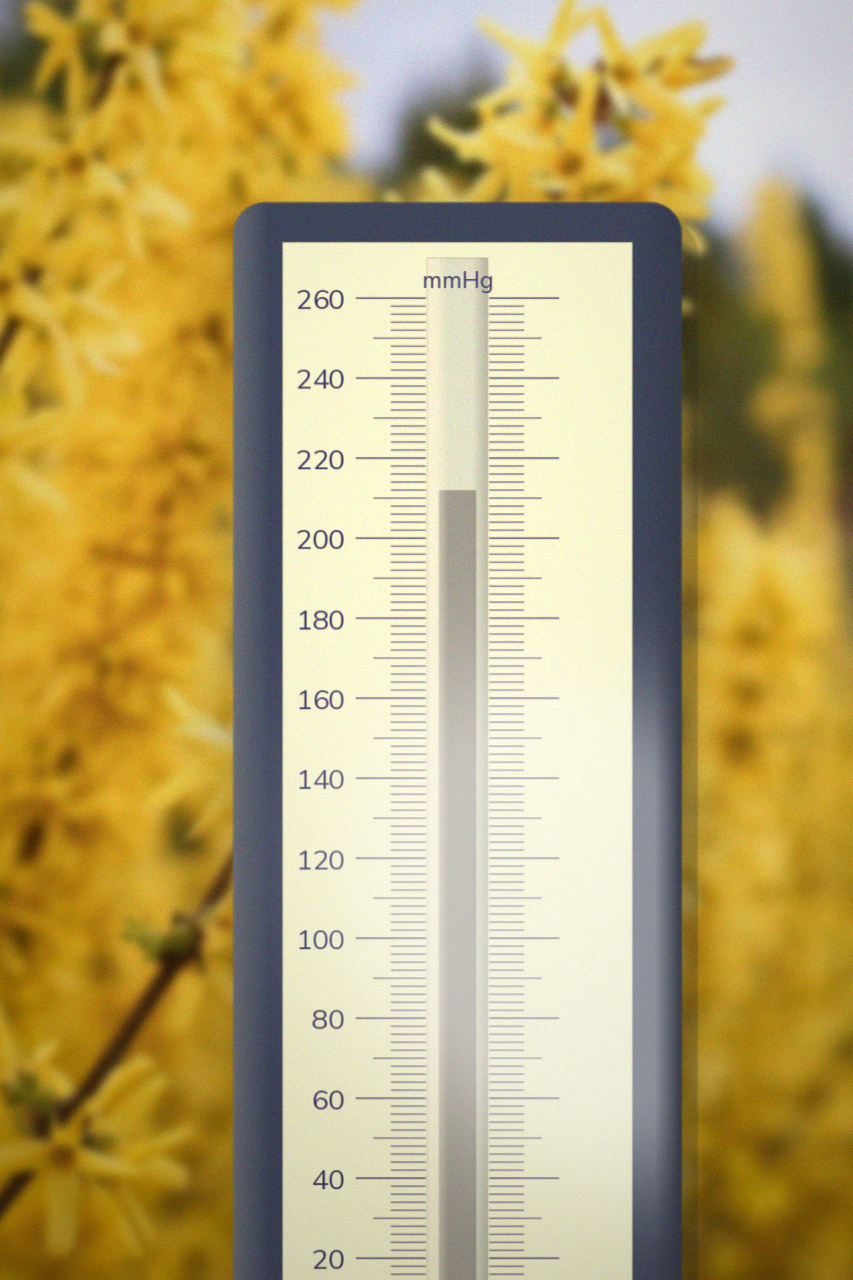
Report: 212; mmHg
